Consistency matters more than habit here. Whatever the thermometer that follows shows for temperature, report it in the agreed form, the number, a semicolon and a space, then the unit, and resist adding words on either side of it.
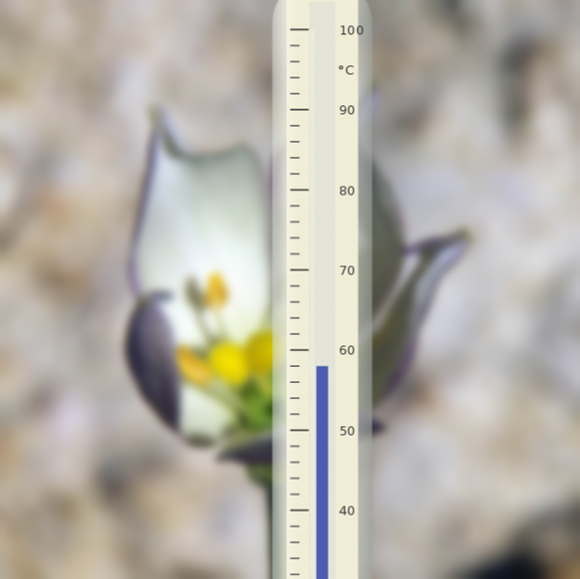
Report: 58; °C
